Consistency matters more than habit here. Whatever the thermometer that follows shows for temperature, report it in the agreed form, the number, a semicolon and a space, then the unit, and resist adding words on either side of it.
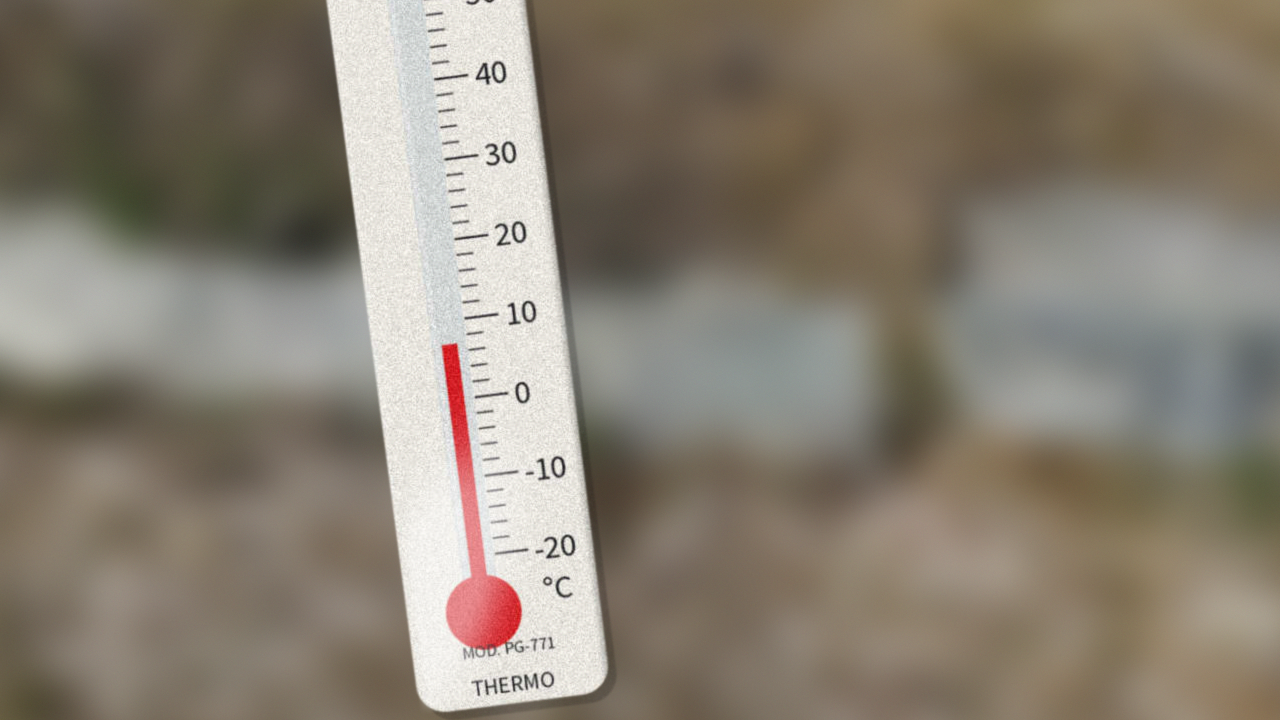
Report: 7; °C
